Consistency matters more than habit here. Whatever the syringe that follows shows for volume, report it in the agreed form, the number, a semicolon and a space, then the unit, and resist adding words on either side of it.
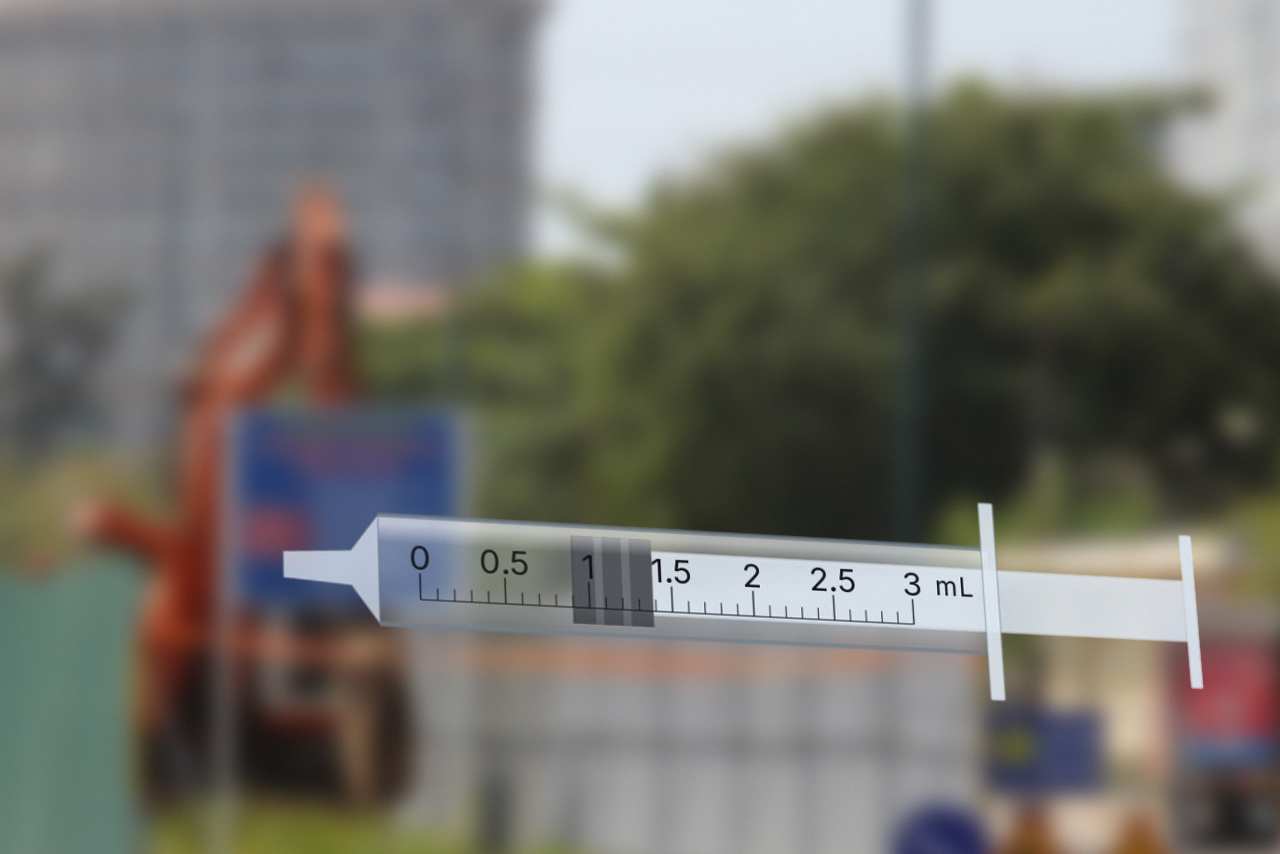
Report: 0.9; mL
